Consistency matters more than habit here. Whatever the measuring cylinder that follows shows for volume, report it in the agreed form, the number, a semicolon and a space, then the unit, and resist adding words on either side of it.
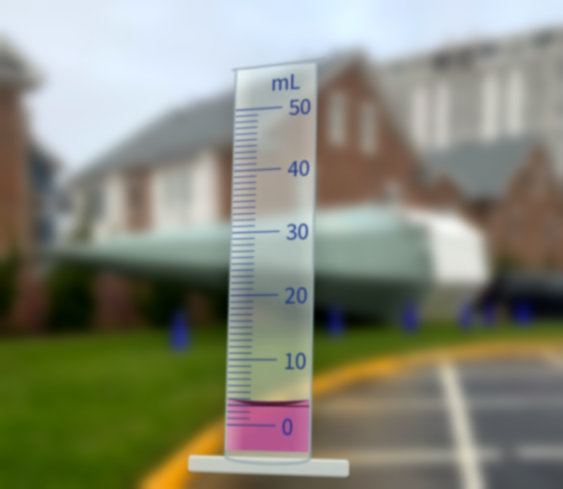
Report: 3; mL
